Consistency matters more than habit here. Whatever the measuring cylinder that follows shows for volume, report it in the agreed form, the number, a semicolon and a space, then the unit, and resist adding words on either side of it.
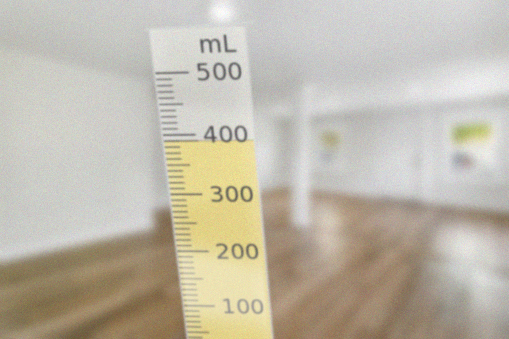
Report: 390; mL
